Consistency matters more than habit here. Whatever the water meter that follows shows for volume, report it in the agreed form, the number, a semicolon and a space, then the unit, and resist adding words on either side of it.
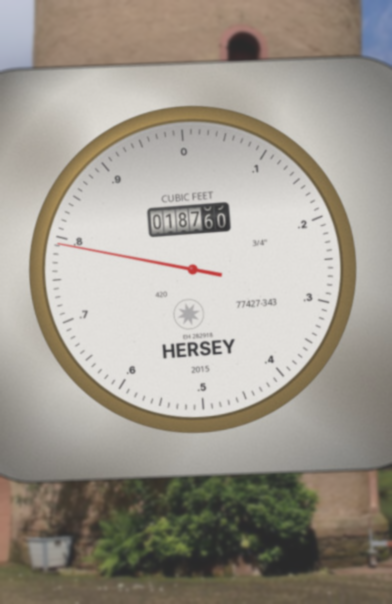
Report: 18759.79; ft³
